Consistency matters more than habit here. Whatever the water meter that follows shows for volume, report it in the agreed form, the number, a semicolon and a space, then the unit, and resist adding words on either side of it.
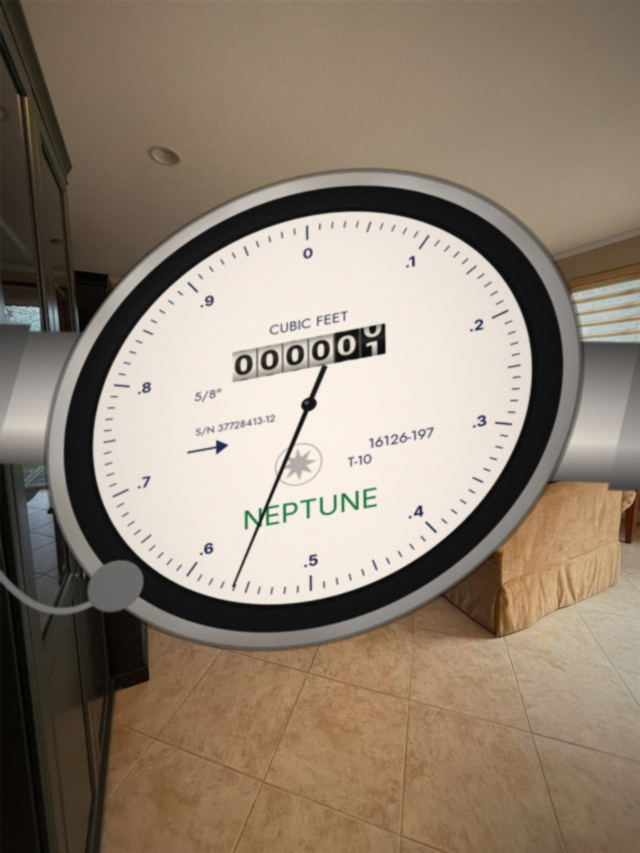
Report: 0.56; ft³
